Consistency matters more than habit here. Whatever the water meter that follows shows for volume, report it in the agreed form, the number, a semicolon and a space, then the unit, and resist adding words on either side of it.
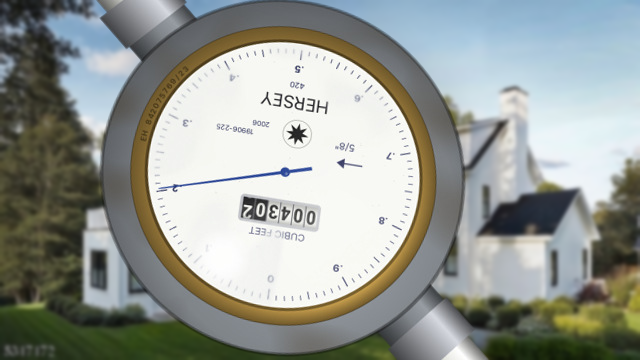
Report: 4302.20; ft³
